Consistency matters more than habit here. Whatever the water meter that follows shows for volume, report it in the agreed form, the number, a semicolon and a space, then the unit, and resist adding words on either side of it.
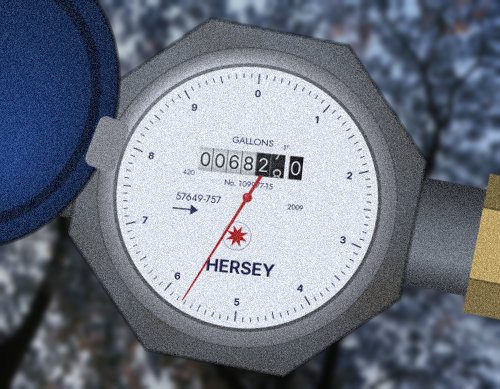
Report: 68275.7; gal
